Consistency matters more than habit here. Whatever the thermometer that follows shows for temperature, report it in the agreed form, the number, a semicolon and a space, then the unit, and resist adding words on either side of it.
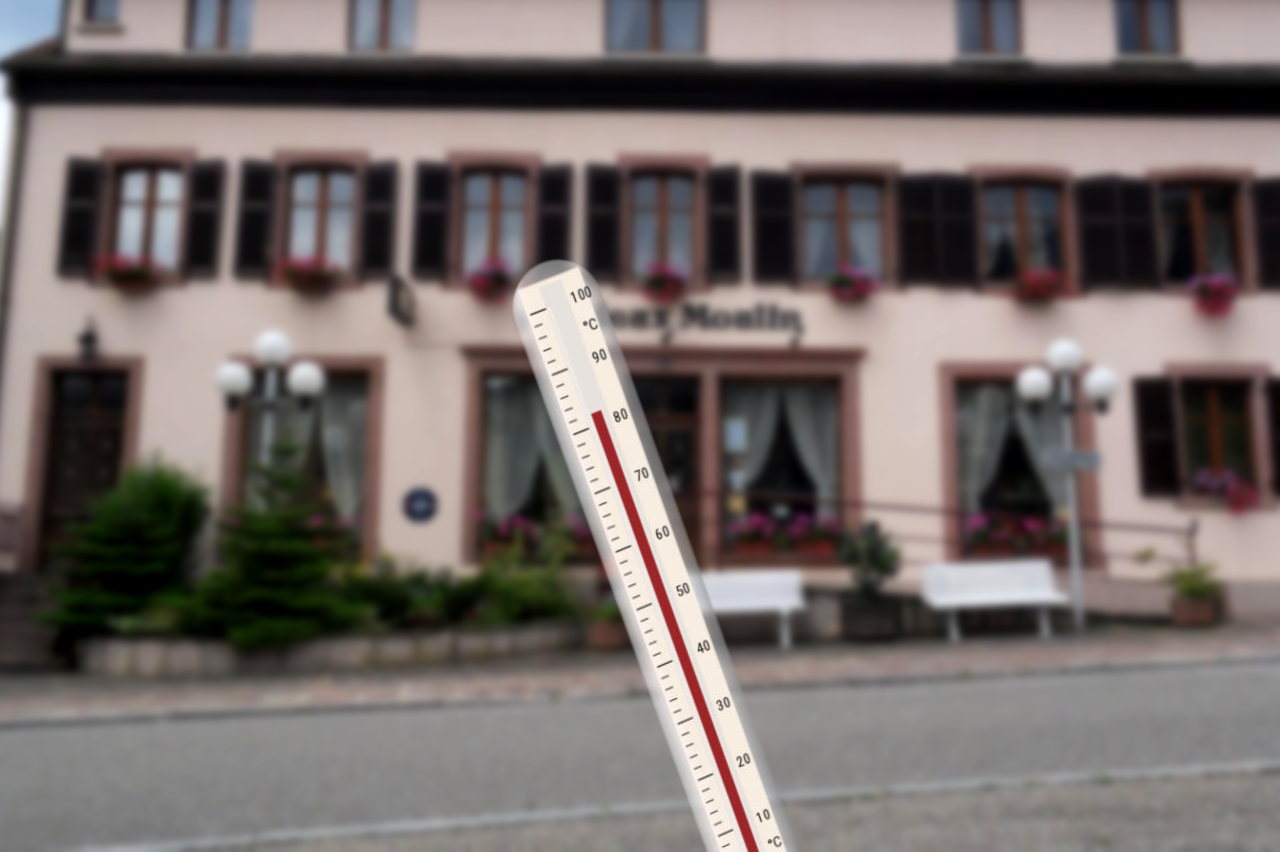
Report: 82; °C
